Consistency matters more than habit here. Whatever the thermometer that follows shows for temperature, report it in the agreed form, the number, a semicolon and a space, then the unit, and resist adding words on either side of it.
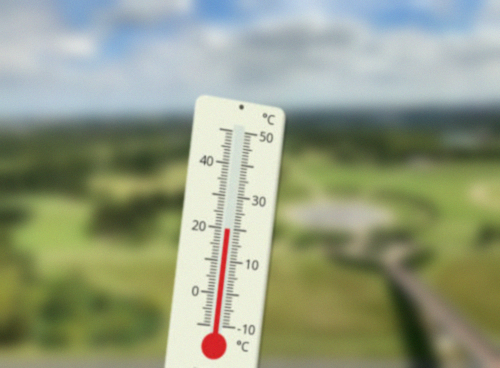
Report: 20; °C
